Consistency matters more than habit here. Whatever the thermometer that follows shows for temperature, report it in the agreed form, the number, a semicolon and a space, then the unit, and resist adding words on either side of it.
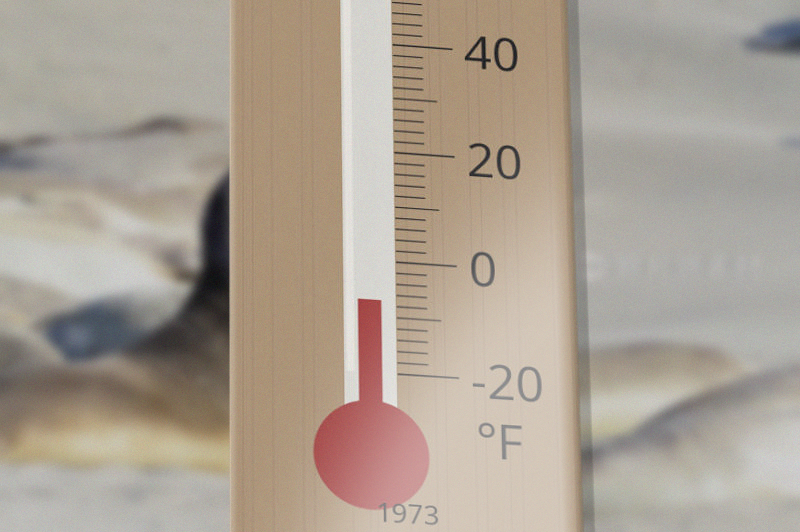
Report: -7; °F
